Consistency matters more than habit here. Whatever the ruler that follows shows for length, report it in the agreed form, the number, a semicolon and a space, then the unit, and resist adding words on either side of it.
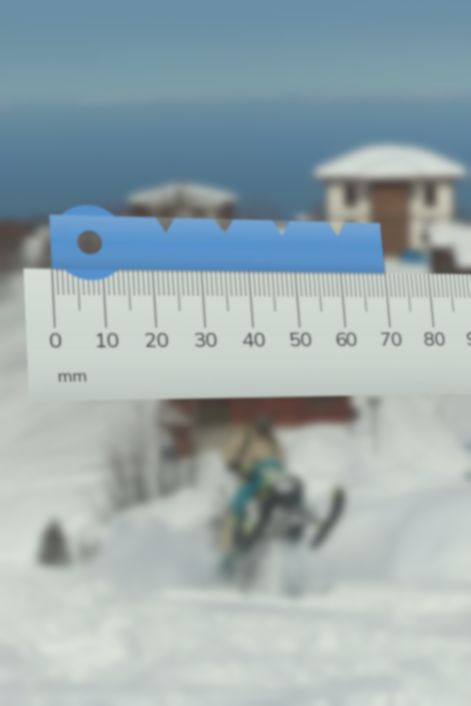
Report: 70; mm
